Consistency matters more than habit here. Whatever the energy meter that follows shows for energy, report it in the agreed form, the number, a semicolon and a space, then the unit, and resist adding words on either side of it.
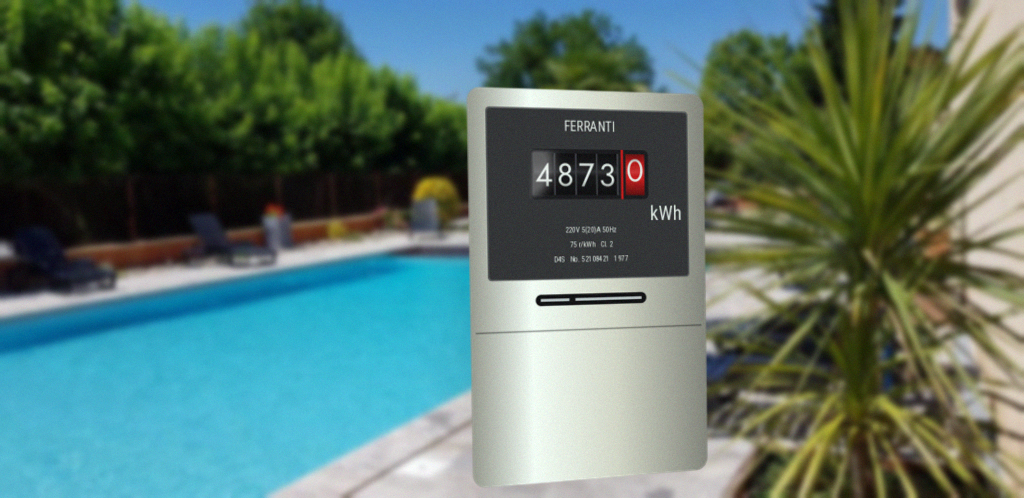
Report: 4873.0; kWh
